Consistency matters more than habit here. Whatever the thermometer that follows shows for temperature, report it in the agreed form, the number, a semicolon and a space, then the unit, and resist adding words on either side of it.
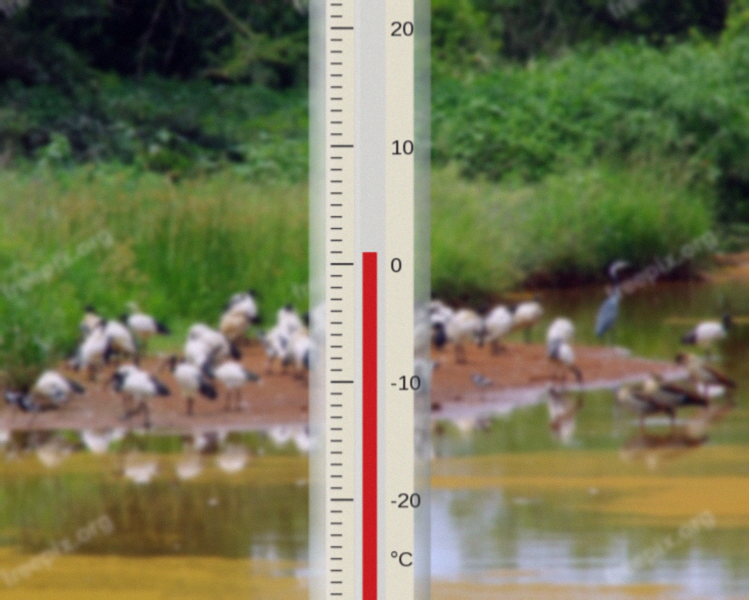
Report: 1; °C
